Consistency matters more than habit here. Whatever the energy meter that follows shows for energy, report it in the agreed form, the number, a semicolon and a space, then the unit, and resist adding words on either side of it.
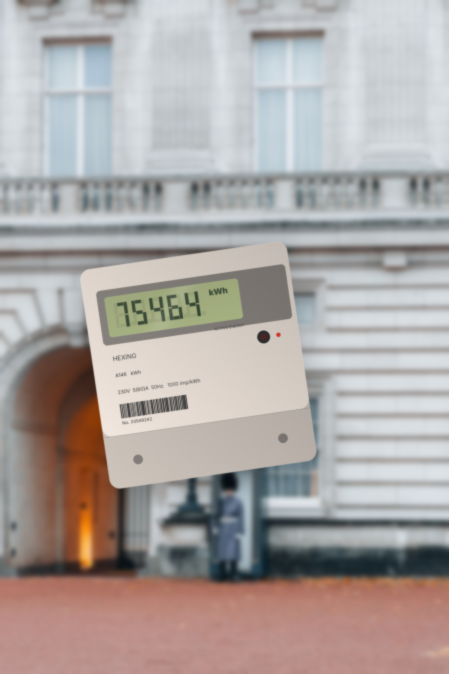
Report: 75464; kWh
